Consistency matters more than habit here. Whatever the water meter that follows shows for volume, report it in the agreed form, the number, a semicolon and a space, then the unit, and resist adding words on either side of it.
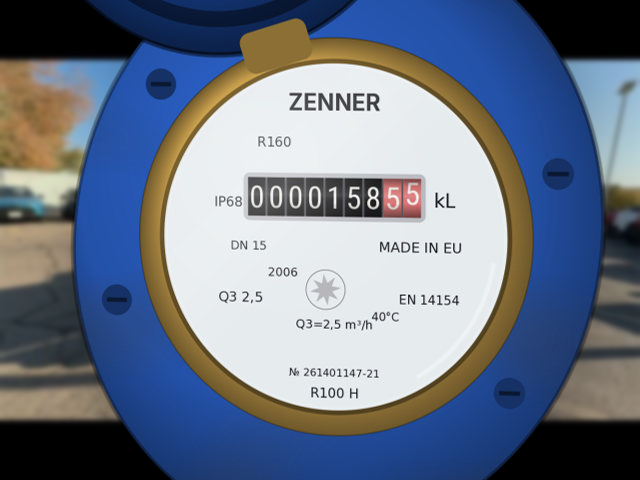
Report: 158.55; kL
